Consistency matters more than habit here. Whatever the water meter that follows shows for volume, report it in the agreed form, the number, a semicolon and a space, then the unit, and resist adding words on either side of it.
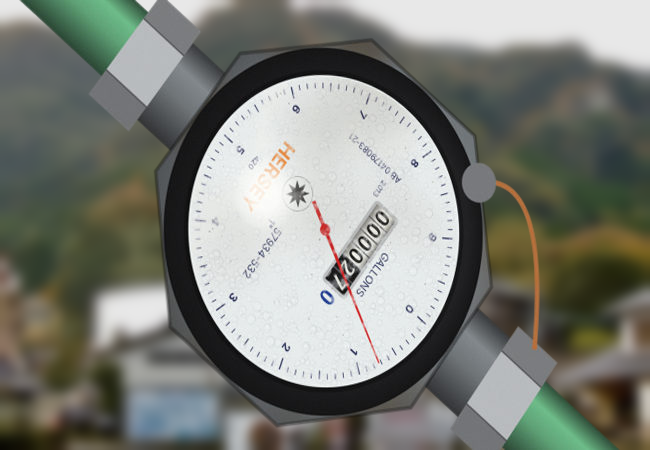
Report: 270.7; gal
